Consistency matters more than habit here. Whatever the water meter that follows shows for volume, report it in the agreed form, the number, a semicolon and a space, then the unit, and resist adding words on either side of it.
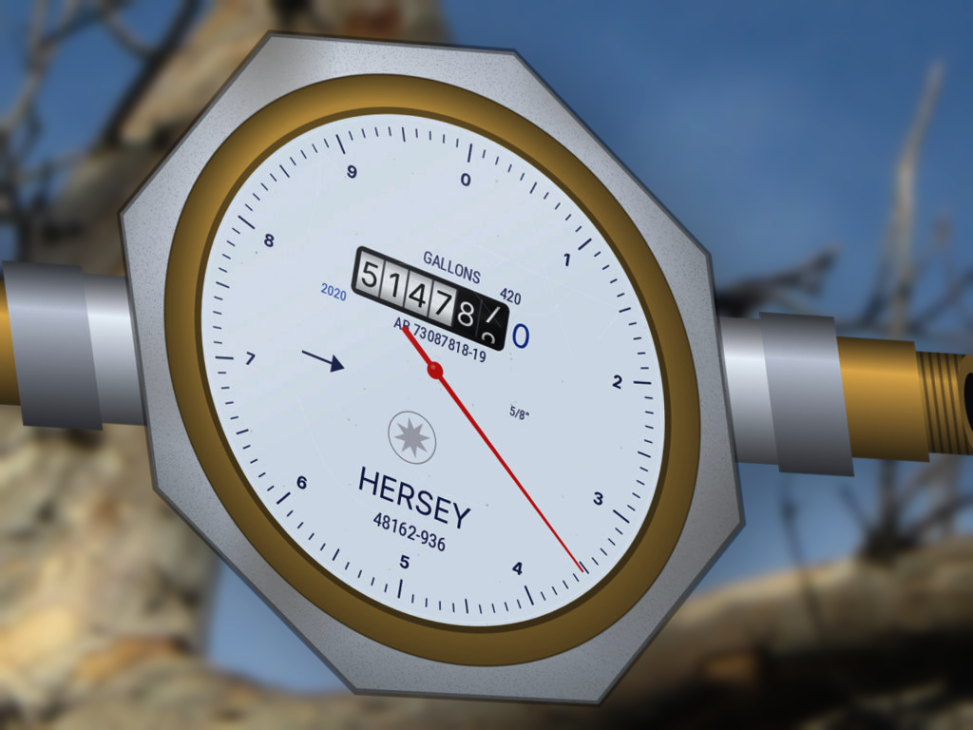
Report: 5147873.5; gal
